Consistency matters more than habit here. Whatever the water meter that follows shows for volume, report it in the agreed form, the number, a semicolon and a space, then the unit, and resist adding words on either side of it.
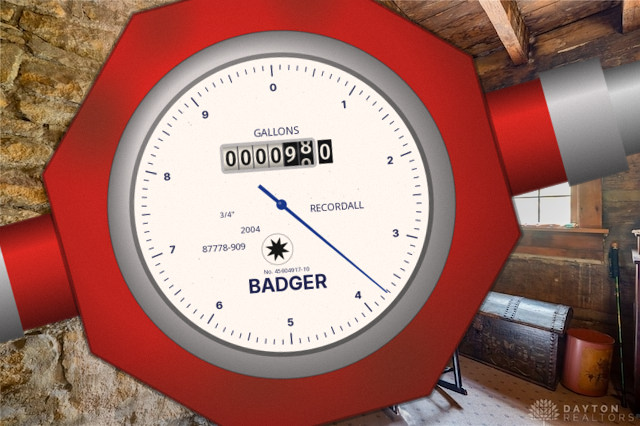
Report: 983.7; gal
